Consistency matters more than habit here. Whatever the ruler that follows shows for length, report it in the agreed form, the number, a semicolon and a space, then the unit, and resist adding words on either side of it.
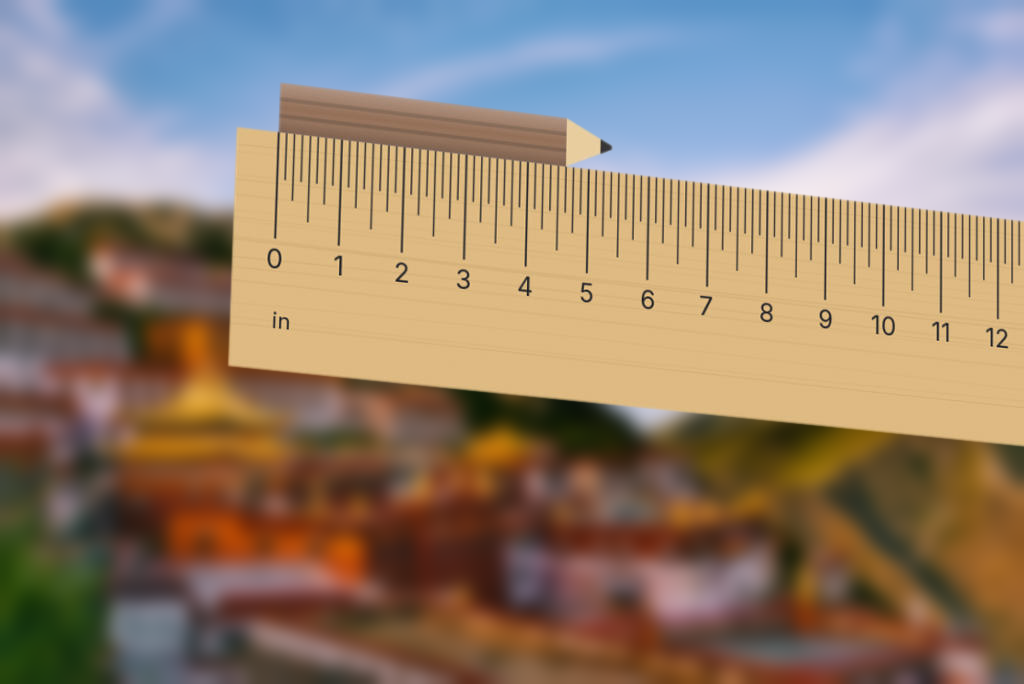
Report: 5.375; in
